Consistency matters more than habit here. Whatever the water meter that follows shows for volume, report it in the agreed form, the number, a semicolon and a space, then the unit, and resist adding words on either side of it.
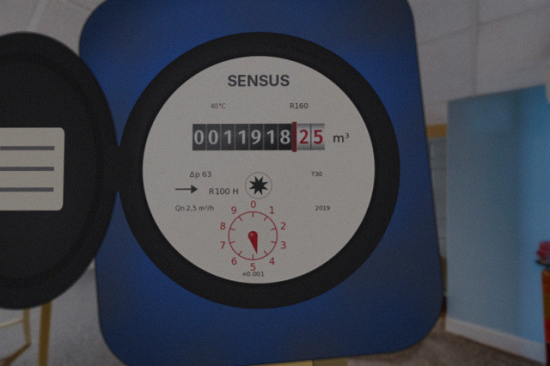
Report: 11918.254; m³
